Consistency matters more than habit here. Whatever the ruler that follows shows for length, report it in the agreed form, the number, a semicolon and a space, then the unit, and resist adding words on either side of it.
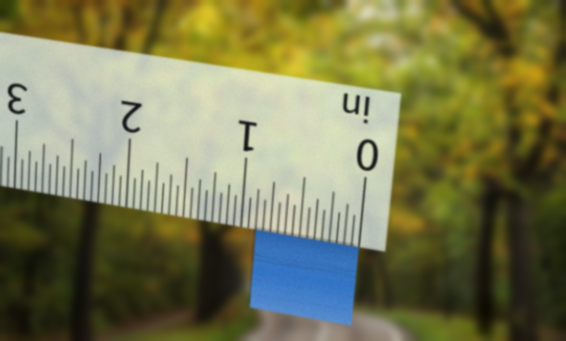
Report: 0.875; in
